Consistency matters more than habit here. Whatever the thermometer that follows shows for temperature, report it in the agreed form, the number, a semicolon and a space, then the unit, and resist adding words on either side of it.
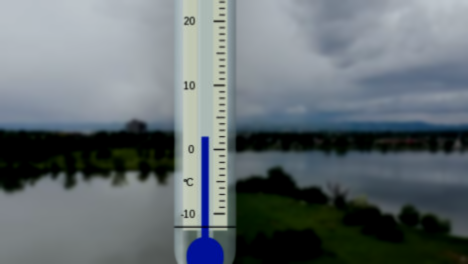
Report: 2; °C
